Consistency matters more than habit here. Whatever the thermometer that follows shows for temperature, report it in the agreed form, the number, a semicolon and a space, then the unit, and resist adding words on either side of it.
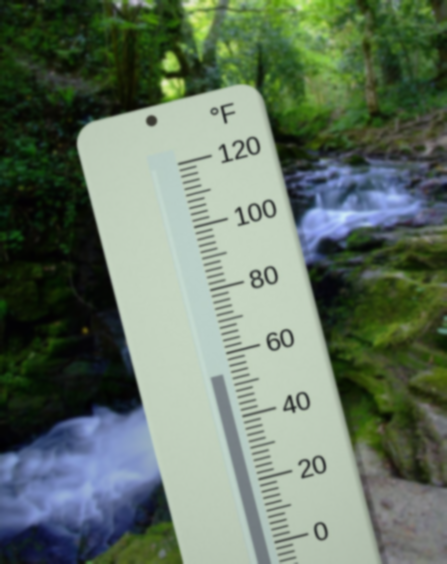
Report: 54; °F
